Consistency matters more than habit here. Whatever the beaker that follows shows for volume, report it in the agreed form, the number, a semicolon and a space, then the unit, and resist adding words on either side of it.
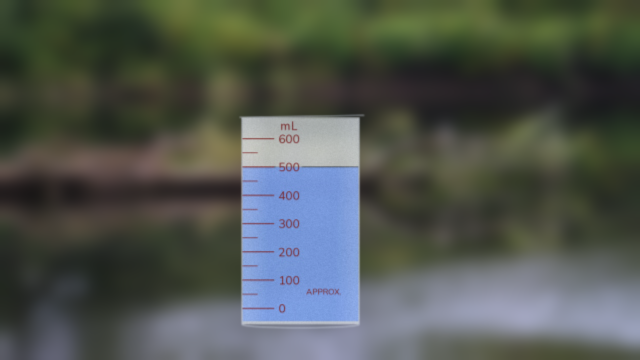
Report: 500; mL
